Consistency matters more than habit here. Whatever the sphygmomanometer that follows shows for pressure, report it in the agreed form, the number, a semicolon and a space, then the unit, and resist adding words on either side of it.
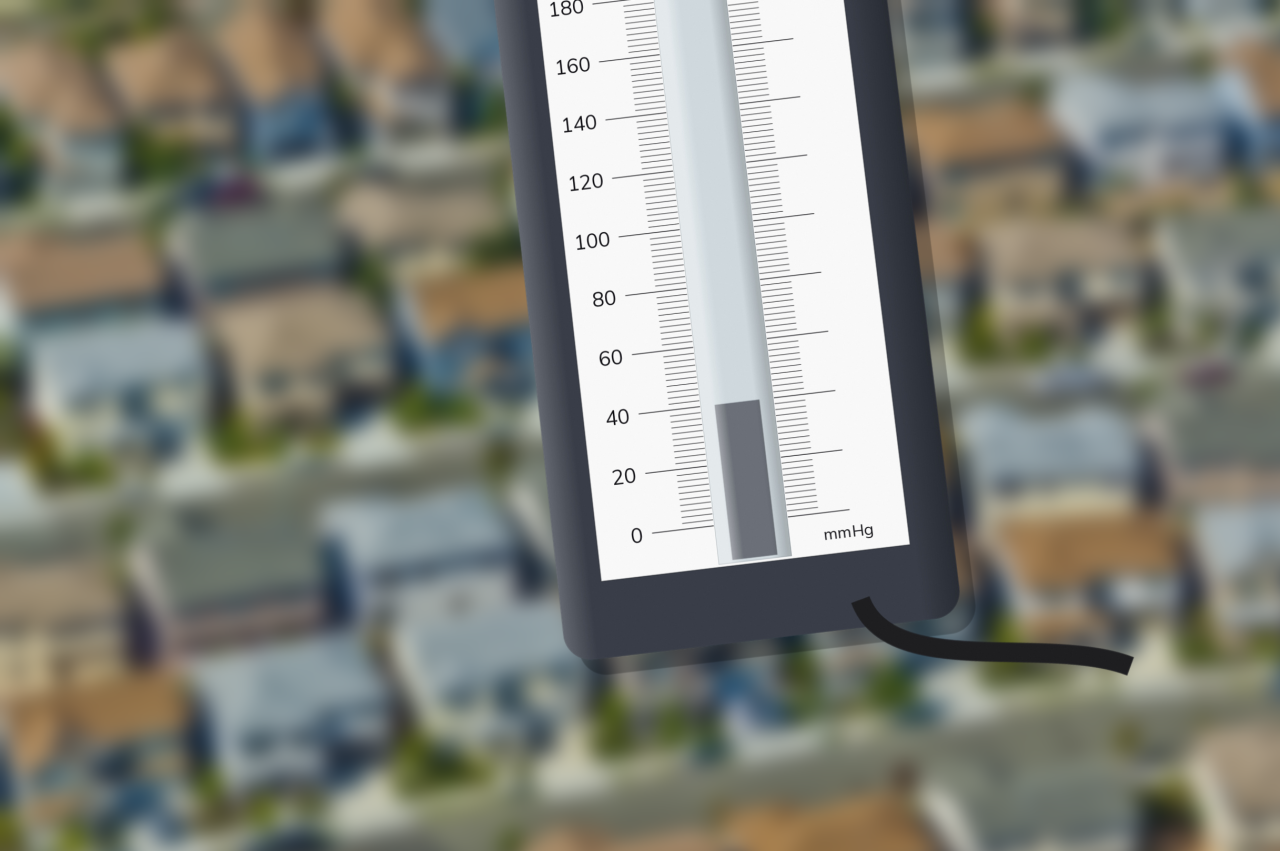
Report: 40; mmHg
